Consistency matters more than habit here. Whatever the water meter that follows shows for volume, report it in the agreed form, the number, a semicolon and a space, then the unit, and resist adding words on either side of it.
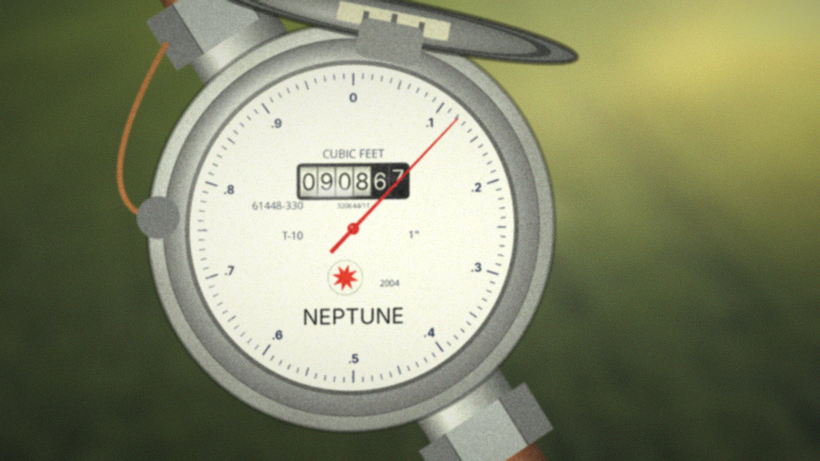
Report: 90867.12; ft³
